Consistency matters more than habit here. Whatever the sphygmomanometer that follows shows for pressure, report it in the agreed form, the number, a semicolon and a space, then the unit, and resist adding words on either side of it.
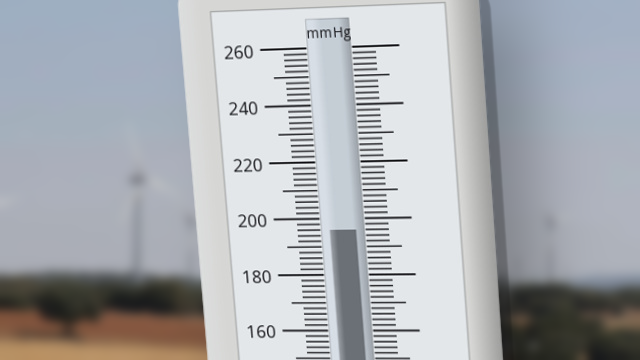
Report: 196; mmHg
